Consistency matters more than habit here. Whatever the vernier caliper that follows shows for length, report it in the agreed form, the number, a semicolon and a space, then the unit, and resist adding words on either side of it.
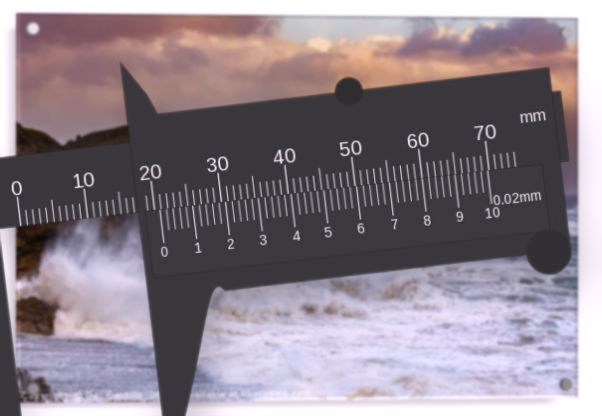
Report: 20.8; mm
